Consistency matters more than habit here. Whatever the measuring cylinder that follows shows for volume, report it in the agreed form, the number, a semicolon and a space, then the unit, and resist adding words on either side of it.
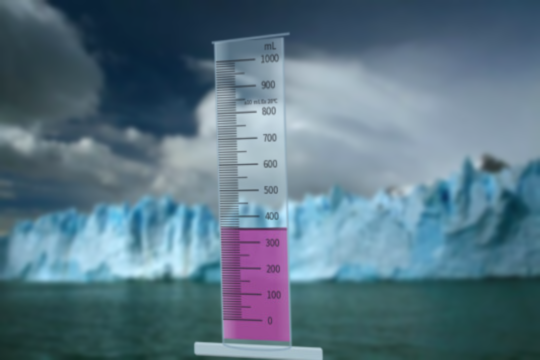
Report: 350; mL
